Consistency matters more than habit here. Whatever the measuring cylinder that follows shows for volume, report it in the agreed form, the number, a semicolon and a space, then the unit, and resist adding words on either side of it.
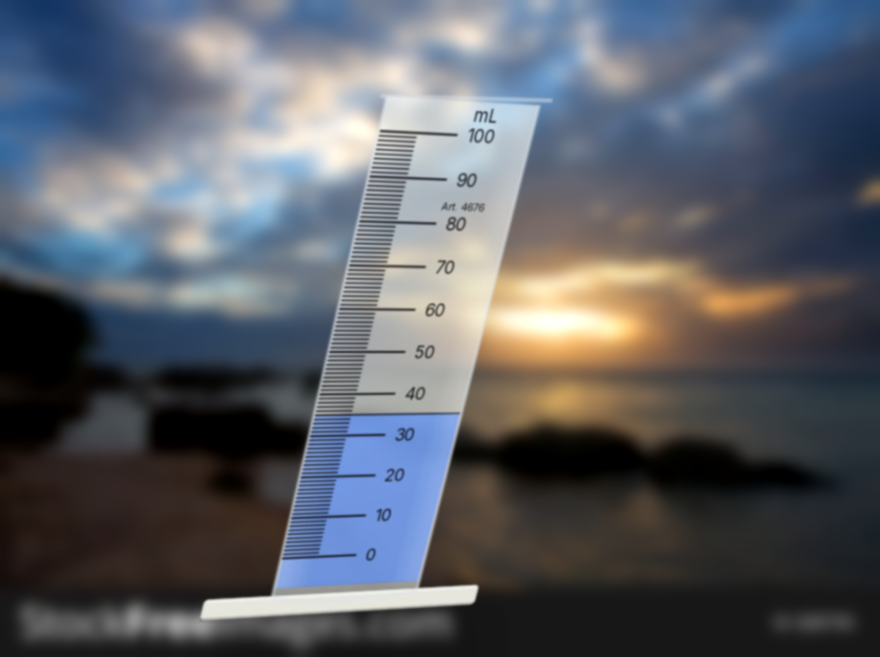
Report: 35; mL
